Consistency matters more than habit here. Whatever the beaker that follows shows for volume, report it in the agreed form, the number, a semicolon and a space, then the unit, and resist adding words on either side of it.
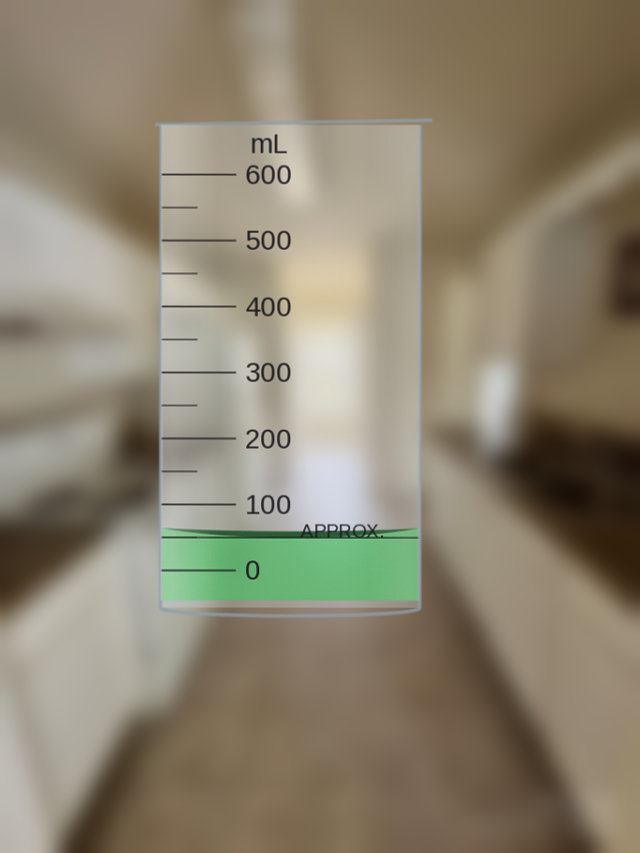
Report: 50; mL
